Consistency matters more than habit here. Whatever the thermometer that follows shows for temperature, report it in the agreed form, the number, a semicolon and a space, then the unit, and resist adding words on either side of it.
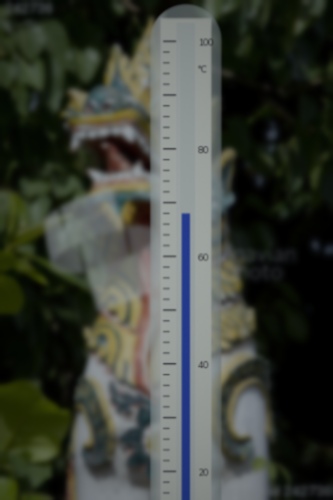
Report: 68; °C
